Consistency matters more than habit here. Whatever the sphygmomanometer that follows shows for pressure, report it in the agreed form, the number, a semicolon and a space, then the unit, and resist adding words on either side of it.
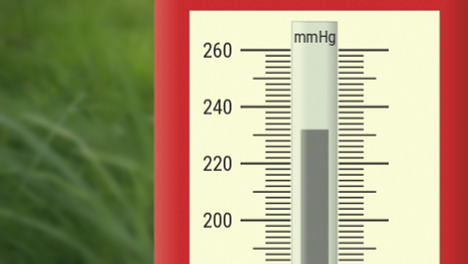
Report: 232; mmHg
